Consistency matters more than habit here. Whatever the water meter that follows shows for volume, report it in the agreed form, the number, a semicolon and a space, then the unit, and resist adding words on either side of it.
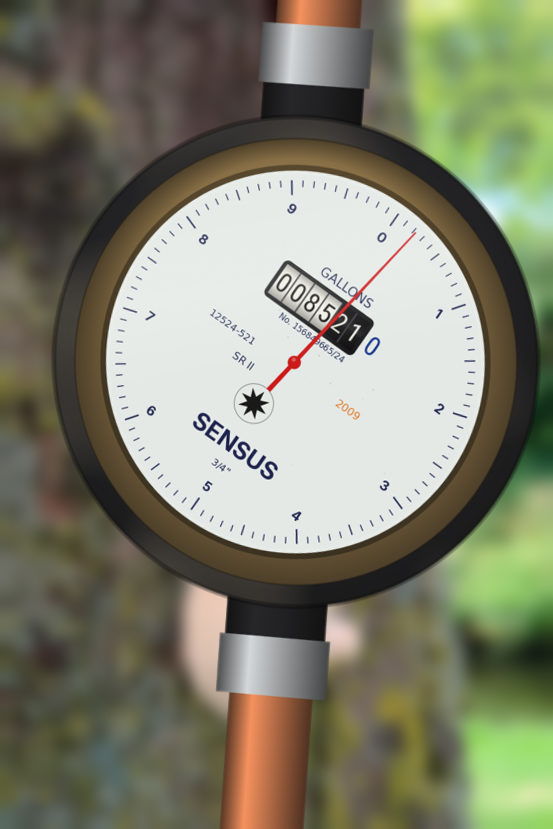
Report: 85210.2; gal
